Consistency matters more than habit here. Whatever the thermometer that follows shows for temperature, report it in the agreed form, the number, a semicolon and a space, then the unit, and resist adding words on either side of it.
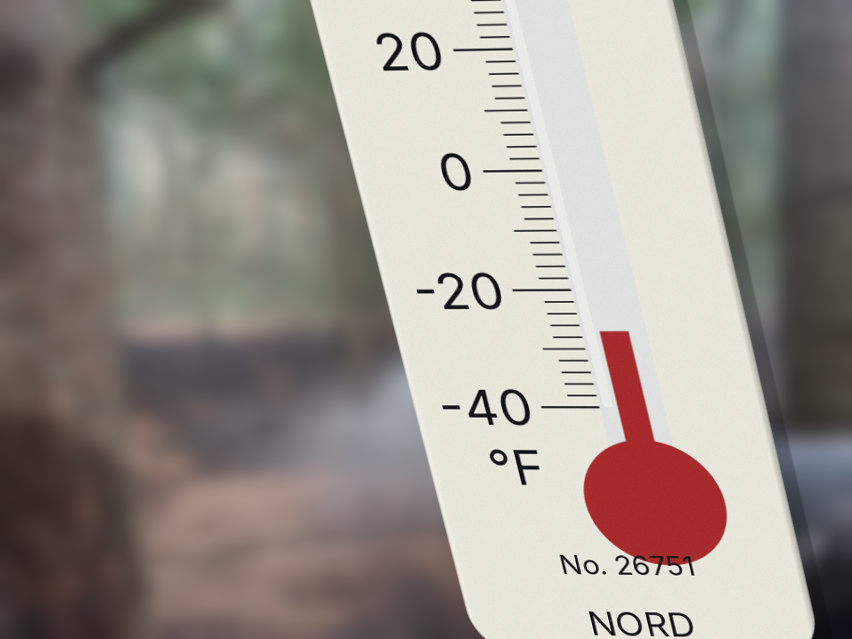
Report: -27; °F
